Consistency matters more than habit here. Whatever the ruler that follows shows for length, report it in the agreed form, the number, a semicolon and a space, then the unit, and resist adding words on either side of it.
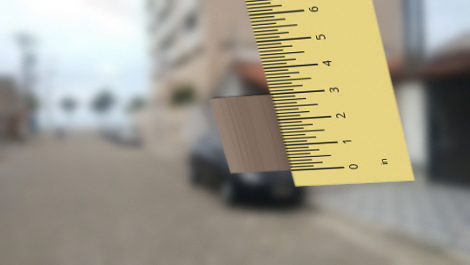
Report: 3; in
